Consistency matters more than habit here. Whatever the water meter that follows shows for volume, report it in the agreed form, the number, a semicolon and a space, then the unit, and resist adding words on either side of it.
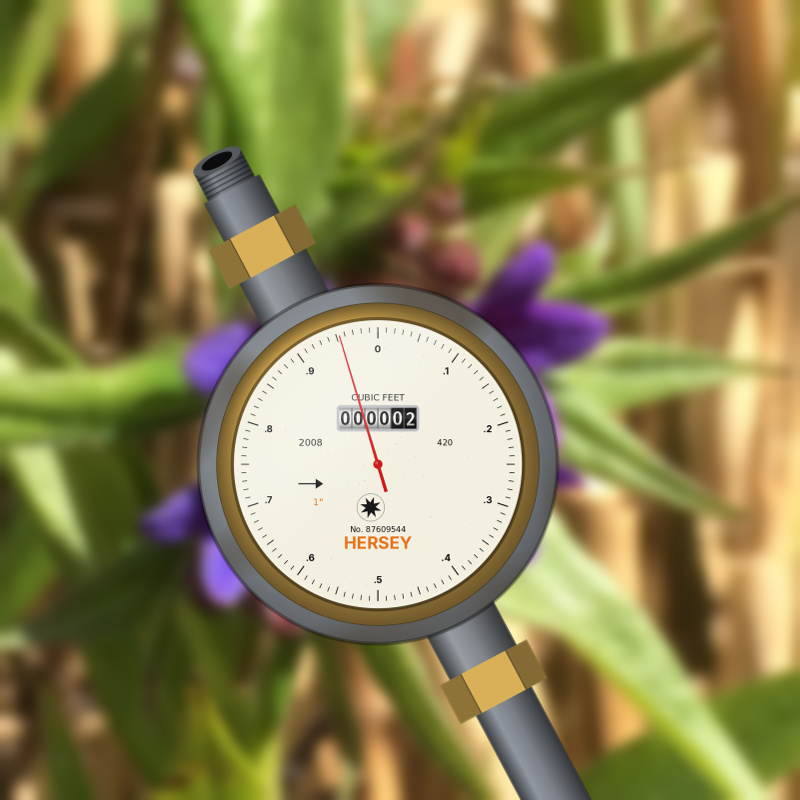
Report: 1.95; ft³
